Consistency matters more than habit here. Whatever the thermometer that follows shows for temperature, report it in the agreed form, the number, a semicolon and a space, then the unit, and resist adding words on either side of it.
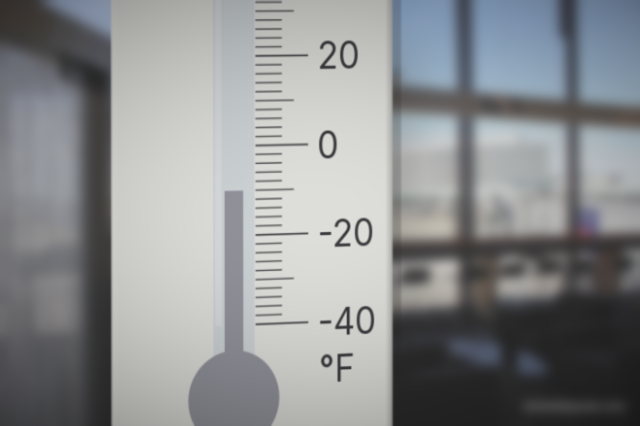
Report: -10; °F
